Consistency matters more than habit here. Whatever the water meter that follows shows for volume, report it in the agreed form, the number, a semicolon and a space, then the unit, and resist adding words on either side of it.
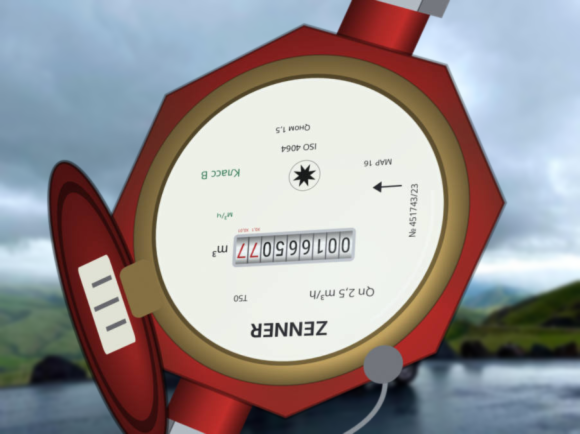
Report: 16650.77; m³
